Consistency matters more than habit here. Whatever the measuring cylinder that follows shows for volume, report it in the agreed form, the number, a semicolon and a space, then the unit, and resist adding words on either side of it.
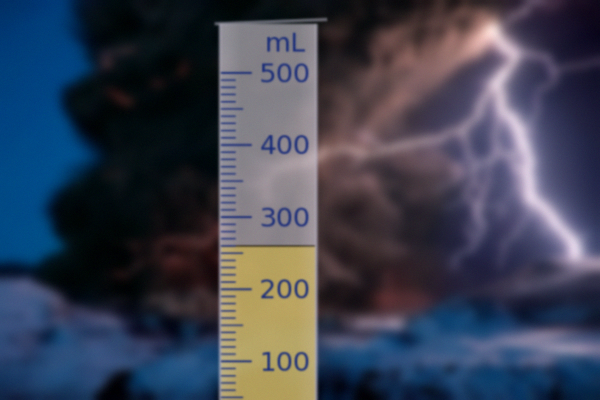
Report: 260; mL
